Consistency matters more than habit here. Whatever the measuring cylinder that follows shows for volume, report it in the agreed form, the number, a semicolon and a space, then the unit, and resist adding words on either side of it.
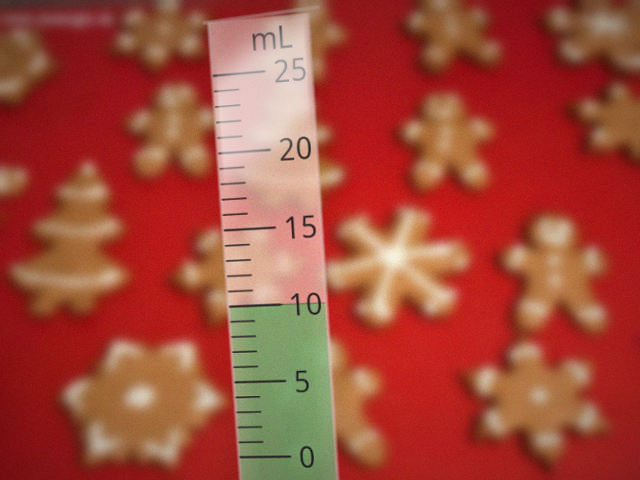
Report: 10; mL
